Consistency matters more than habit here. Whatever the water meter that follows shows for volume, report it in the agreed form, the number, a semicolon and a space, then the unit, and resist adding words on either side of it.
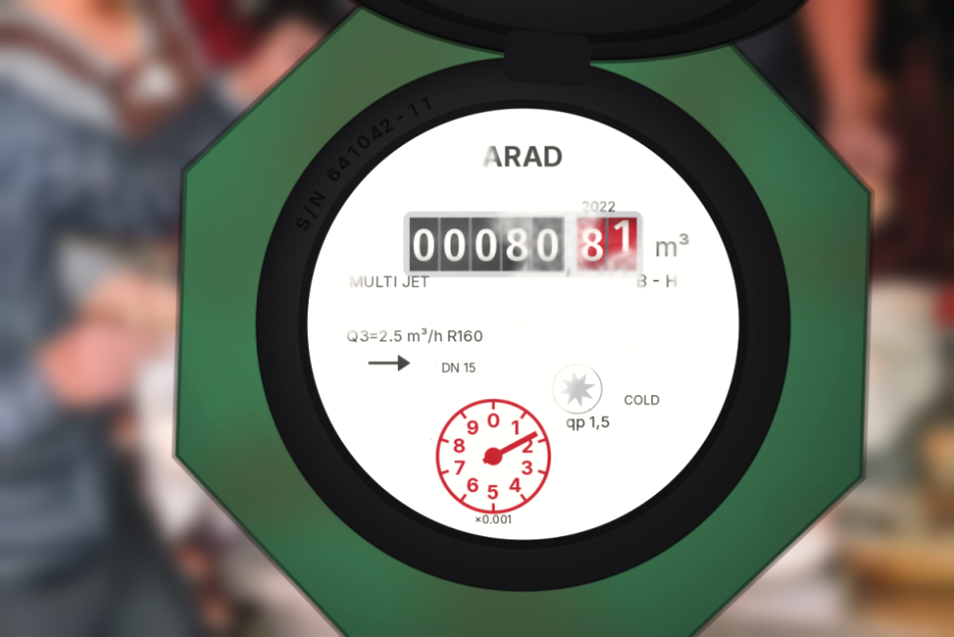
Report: 80.811; m³
